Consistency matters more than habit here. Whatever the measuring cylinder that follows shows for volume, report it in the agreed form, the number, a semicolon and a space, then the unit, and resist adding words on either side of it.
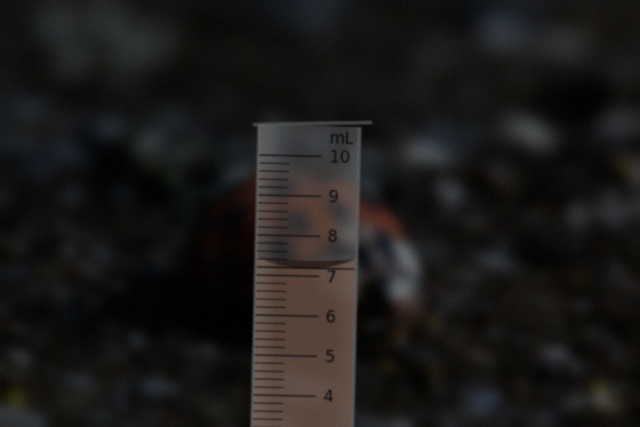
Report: 7.2; mL
